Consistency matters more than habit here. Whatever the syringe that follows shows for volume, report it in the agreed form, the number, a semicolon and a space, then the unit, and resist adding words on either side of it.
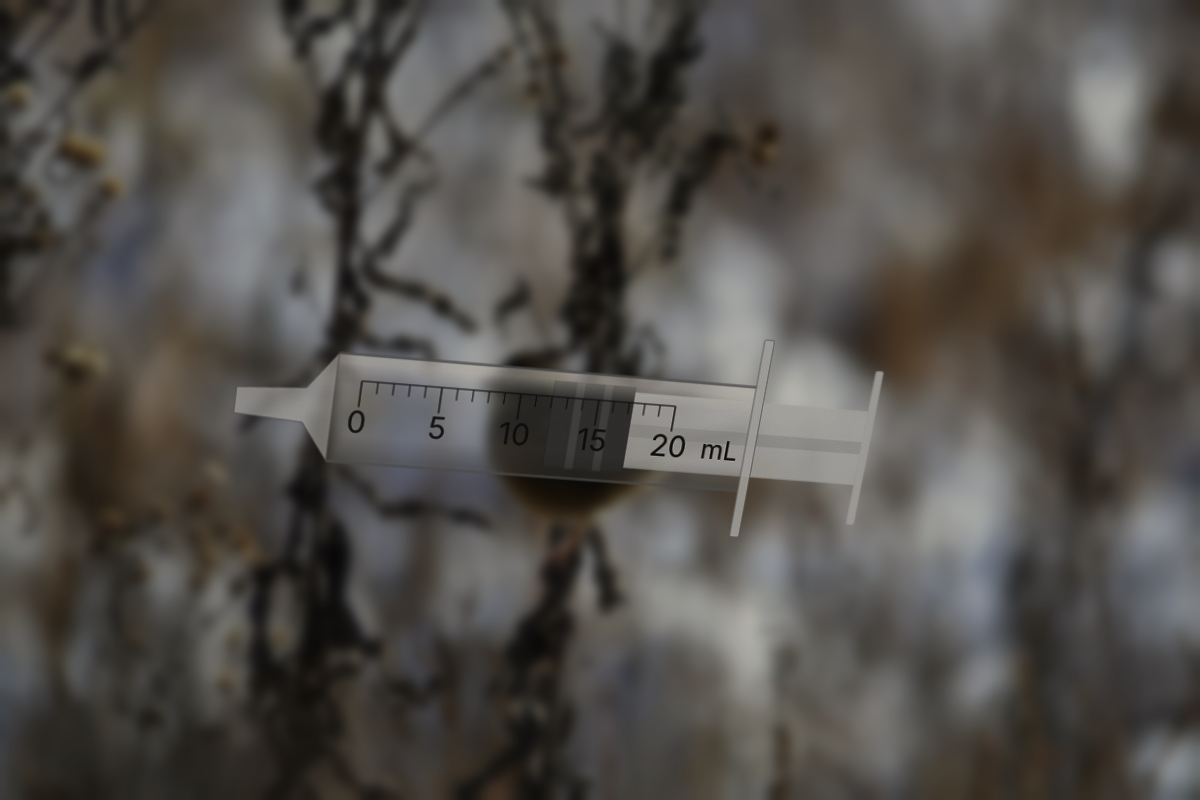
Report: 12; mL
